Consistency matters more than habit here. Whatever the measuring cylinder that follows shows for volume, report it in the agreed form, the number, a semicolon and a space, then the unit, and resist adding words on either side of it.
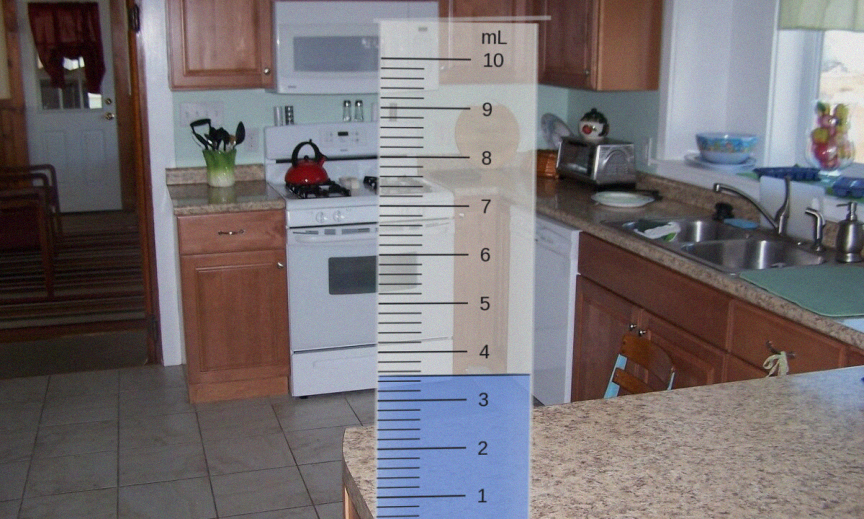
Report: 3.5; mL
